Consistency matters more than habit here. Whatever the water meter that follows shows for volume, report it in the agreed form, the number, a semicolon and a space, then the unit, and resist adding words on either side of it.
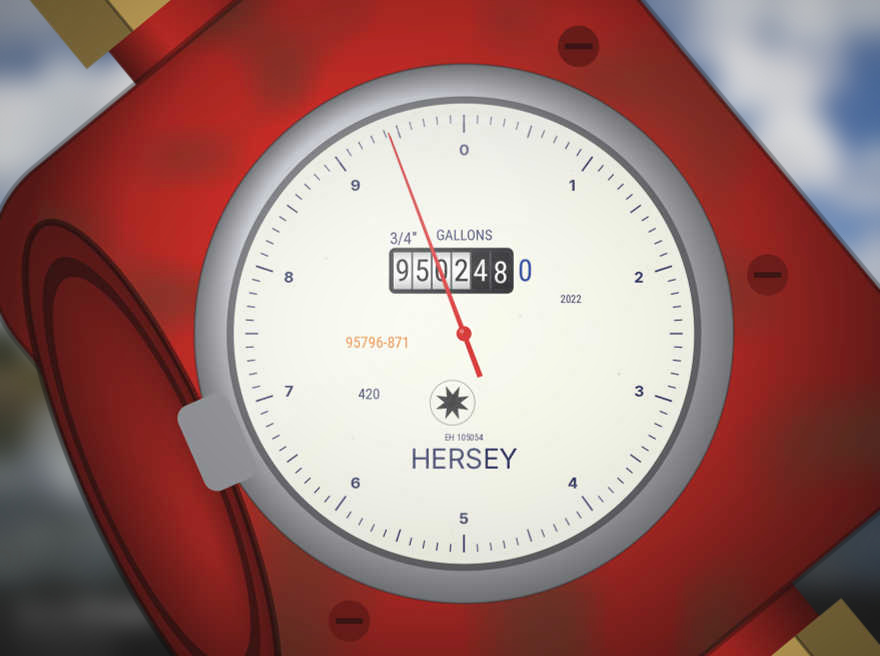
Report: 9502479.4; gal
